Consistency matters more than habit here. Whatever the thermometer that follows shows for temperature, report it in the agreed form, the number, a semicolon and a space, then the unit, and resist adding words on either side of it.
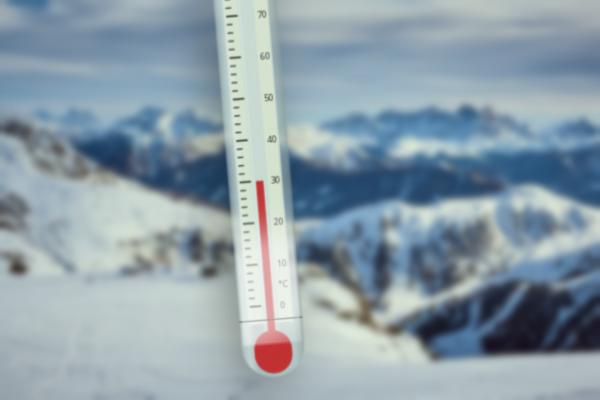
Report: 30; °C
